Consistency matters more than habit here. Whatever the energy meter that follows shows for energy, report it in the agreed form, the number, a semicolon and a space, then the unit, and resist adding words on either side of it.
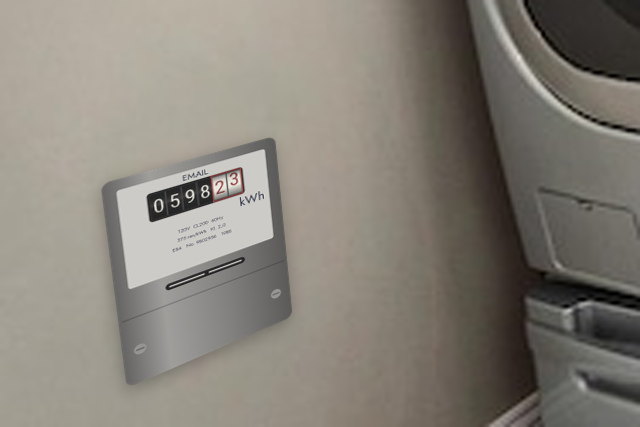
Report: 598.23; kWh
